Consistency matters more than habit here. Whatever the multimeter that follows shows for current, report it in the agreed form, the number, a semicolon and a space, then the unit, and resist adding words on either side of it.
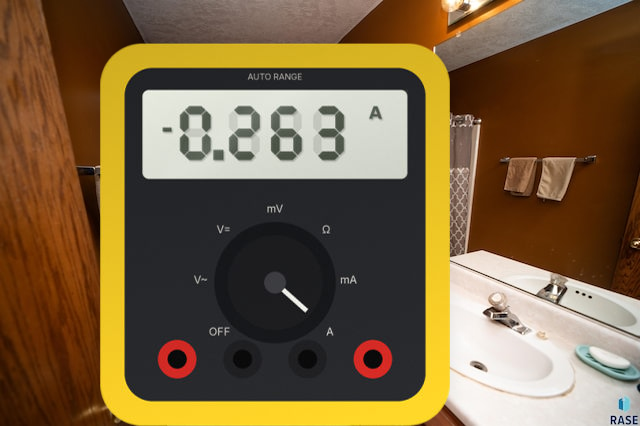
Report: -0.263; A
